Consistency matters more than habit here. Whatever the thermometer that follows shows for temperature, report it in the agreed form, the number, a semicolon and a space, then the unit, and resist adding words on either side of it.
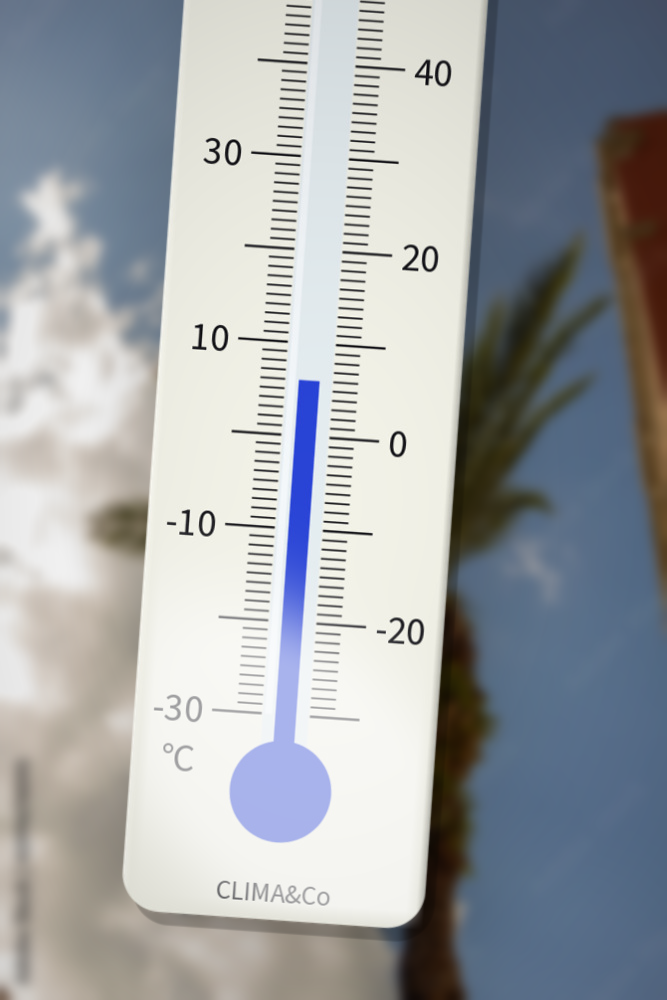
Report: 6; °C
